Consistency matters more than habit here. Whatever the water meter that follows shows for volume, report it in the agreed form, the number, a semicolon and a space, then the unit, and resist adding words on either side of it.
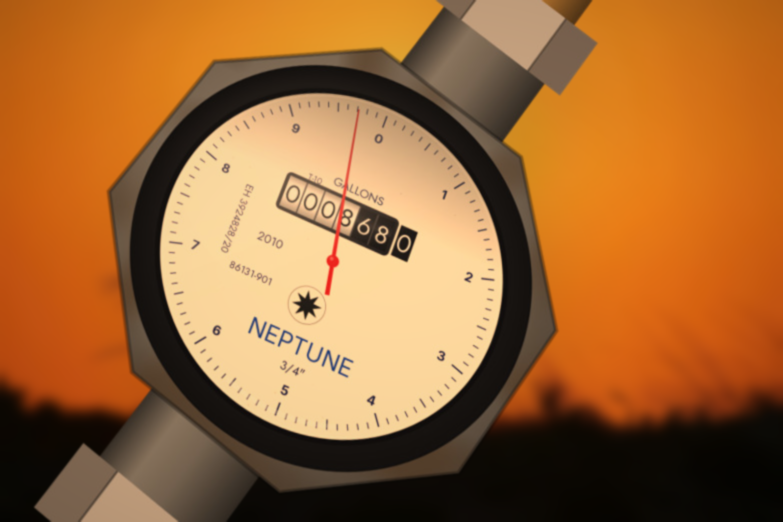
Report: 8679.7; gal
